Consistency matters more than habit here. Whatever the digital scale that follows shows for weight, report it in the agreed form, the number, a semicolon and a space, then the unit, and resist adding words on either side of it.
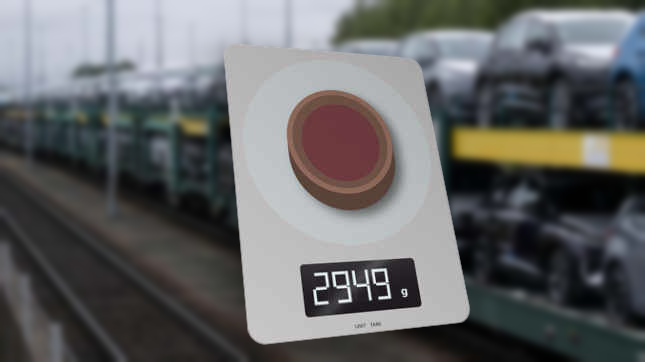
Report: 2949; g
